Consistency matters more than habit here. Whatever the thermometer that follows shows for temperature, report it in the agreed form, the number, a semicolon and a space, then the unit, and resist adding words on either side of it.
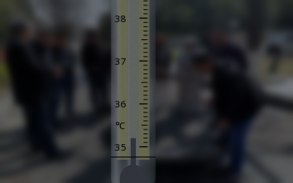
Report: 35.2; °C
